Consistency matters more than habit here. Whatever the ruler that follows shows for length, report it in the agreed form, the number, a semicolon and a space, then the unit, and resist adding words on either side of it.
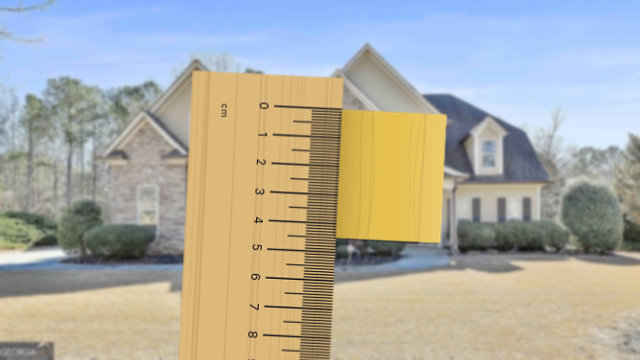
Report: 4.5; cm
